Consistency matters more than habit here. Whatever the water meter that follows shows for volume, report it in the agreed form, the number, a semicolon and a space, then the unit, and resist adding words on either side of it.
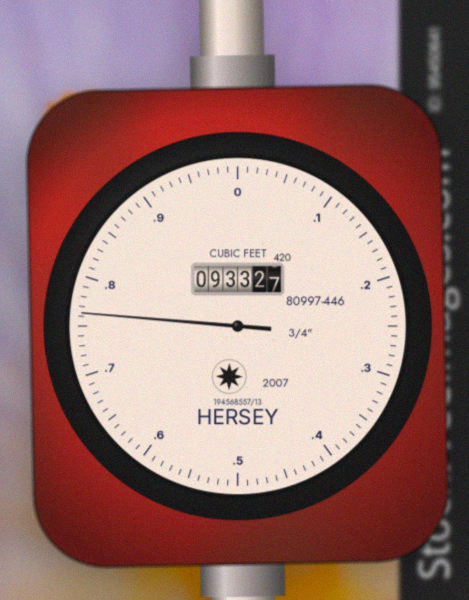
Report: 93326.76; ft³
